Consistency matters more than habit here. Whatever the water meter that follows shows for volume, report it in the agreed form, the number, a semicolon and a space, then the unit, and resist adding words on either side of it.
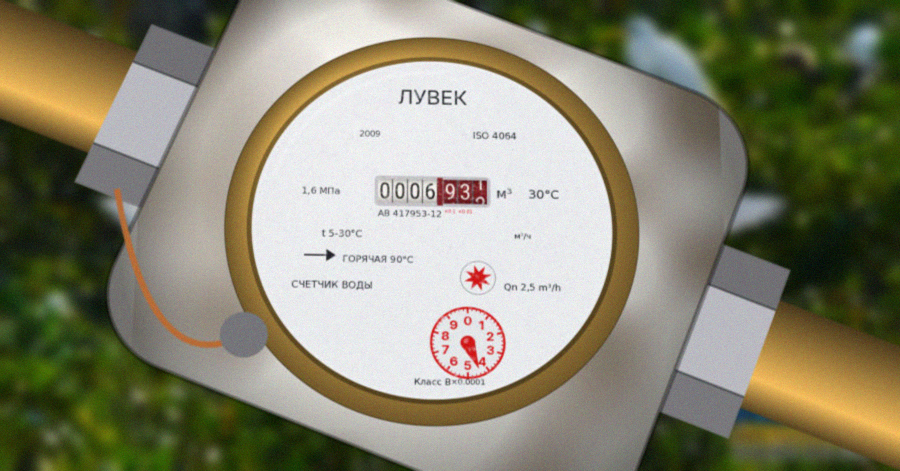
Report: 6.9314; m³
